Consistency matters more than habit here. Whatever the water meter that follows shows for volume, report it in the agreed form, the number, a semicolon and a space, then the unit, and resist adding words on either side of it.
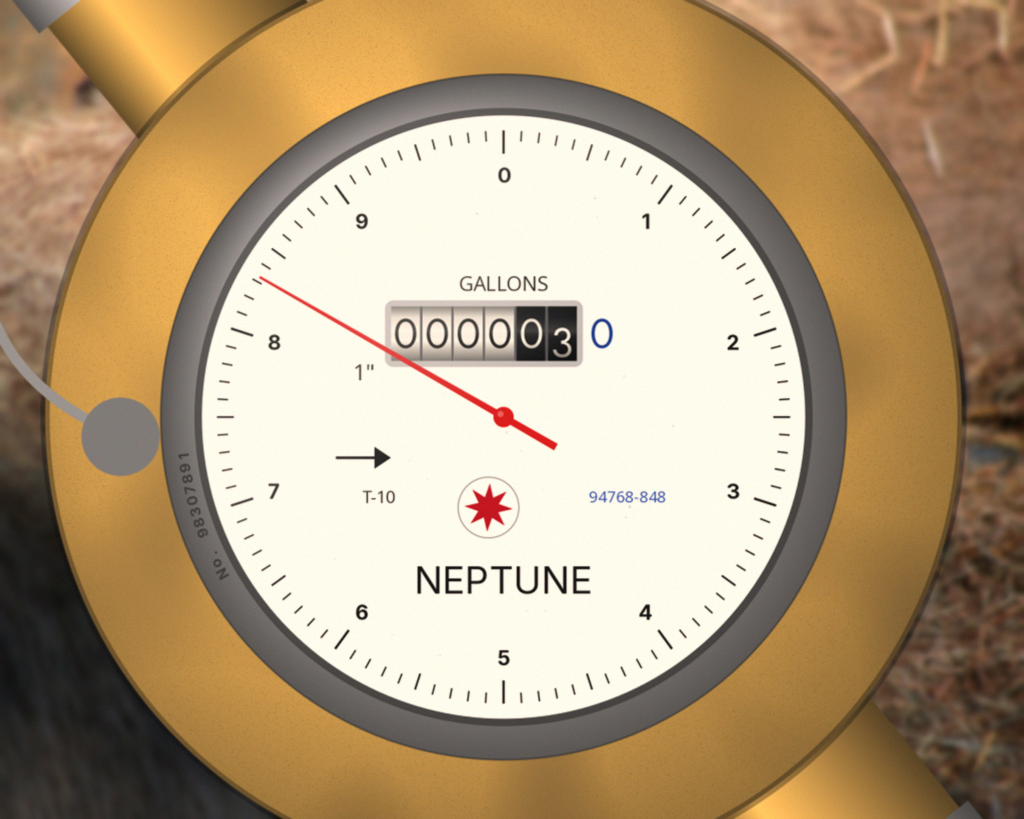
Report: 28.3; gal
